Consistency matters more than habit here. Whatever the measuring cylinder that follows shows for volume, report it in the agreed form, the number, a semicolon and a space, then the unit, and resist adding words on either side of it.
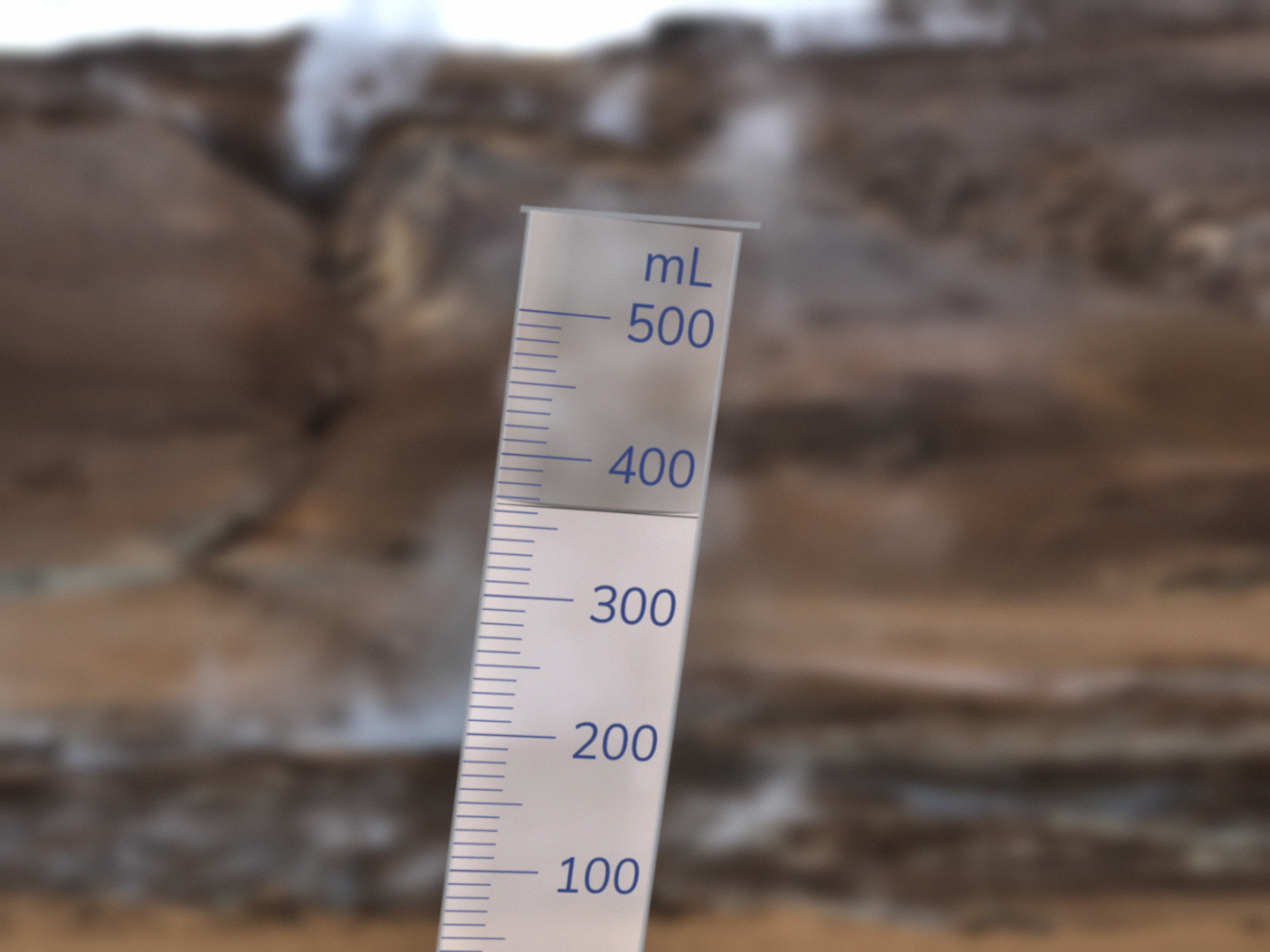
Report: 365; mL
